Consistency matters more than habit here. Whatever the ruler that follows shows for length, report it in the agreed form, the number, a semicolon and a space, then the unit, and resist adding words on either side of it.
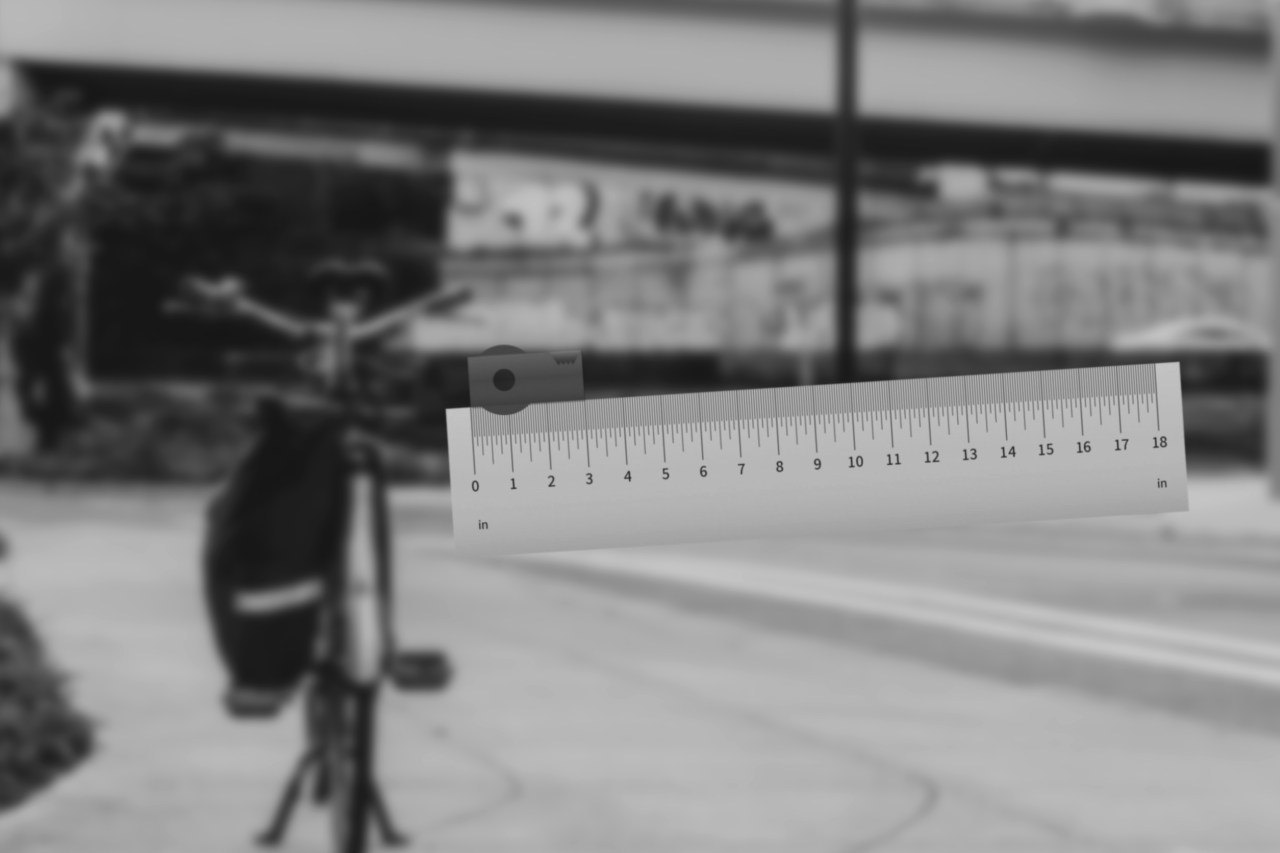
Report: 3; in
